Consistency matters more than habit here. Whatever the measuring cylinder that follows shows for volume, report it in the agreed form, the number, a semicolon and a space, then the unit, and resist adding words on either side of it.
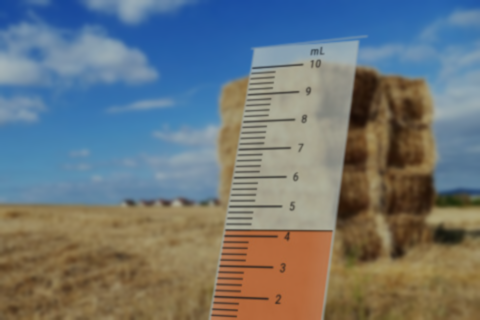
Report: 4.2; mL
